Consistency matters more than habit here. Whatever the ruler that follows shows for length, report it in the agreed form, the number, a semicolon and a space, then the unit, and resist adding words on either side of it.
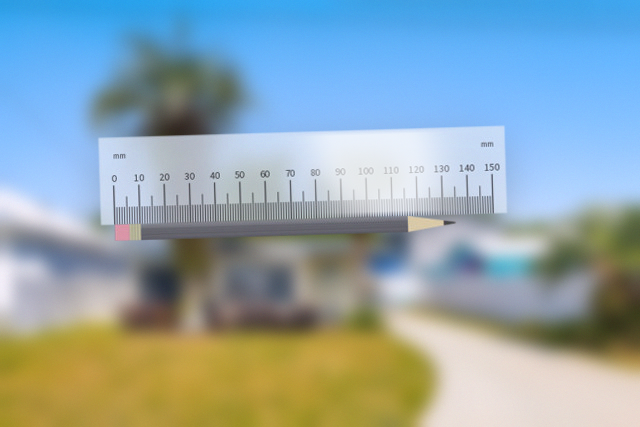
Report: 135; mm
